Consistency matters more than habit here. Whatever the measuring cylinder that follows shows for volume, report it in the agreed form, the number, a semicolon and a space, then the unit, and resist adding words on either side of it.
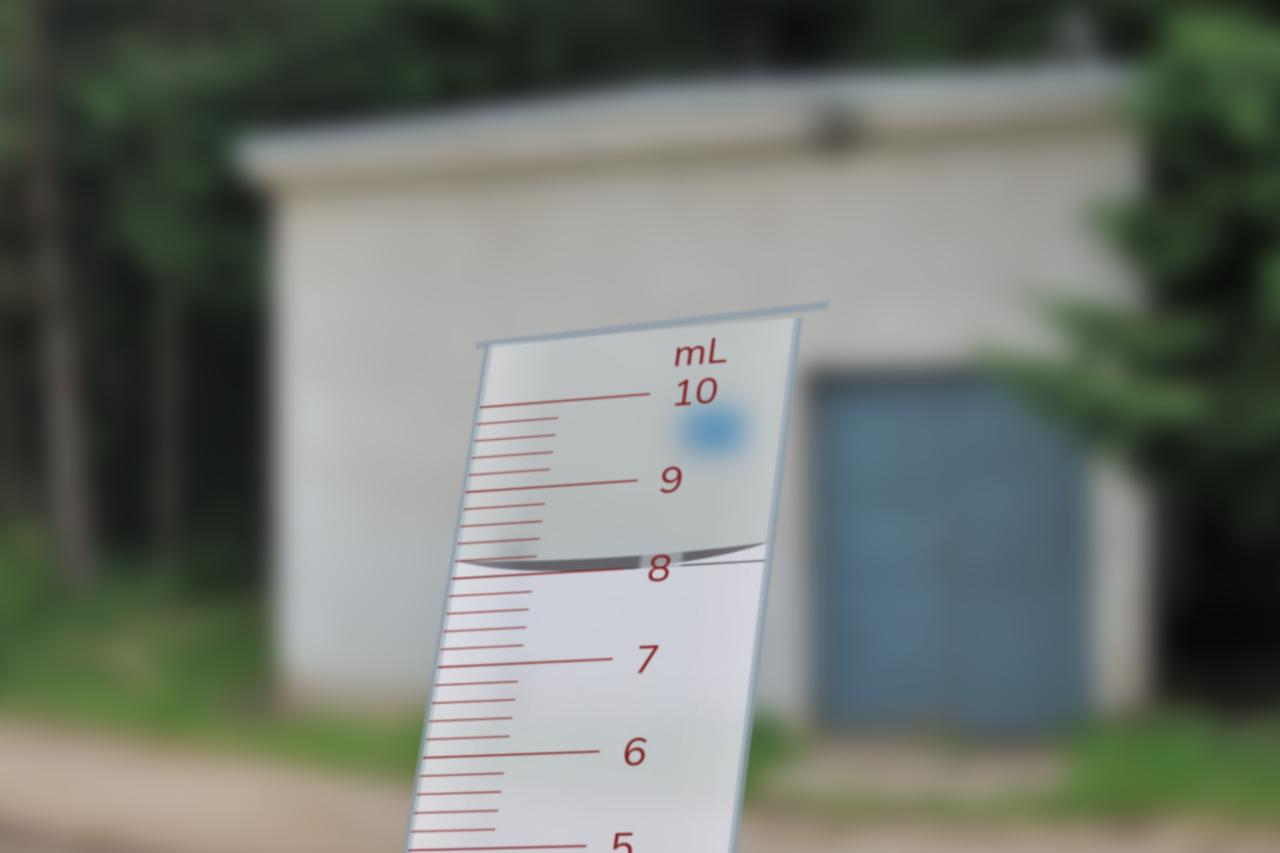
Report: 8; mL
